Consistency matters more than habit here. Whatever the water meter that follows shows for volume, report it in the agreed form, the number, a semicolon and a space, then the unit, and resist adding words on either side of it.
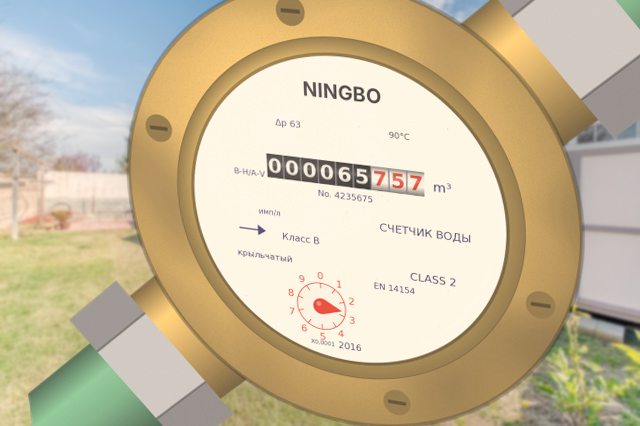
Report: 65.7572; m³
